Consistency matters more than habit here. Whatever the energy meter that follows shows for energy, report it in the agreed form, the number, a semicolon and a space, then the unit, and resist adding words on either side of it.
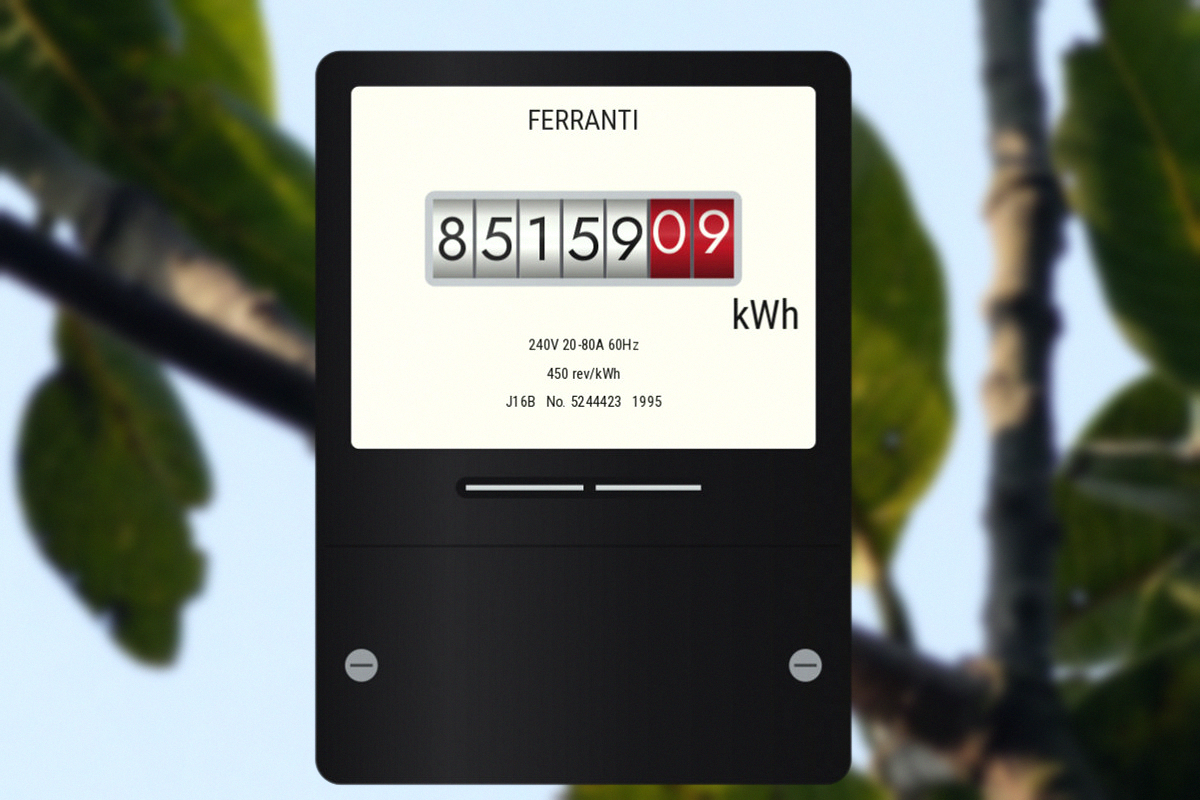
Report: 85159.09; kWh
